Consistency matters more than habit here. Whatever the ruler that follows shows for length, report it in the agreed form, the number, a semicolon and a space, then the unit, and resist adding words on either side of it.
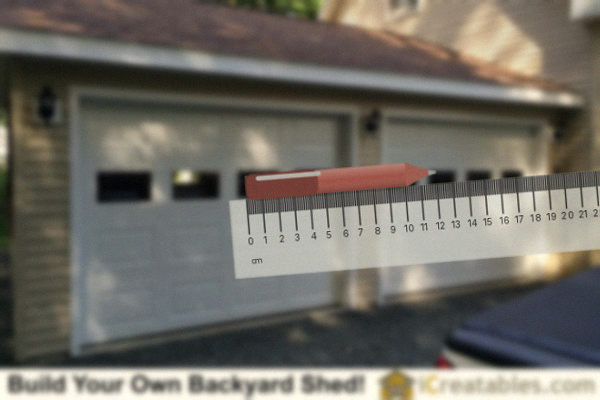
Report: 12; cm
